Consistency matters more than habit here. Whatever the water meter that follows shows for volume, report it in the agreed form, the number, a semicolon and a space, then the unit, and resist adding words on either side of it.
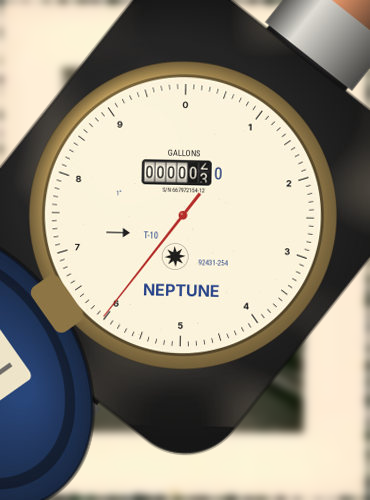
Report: 26.0; gal
